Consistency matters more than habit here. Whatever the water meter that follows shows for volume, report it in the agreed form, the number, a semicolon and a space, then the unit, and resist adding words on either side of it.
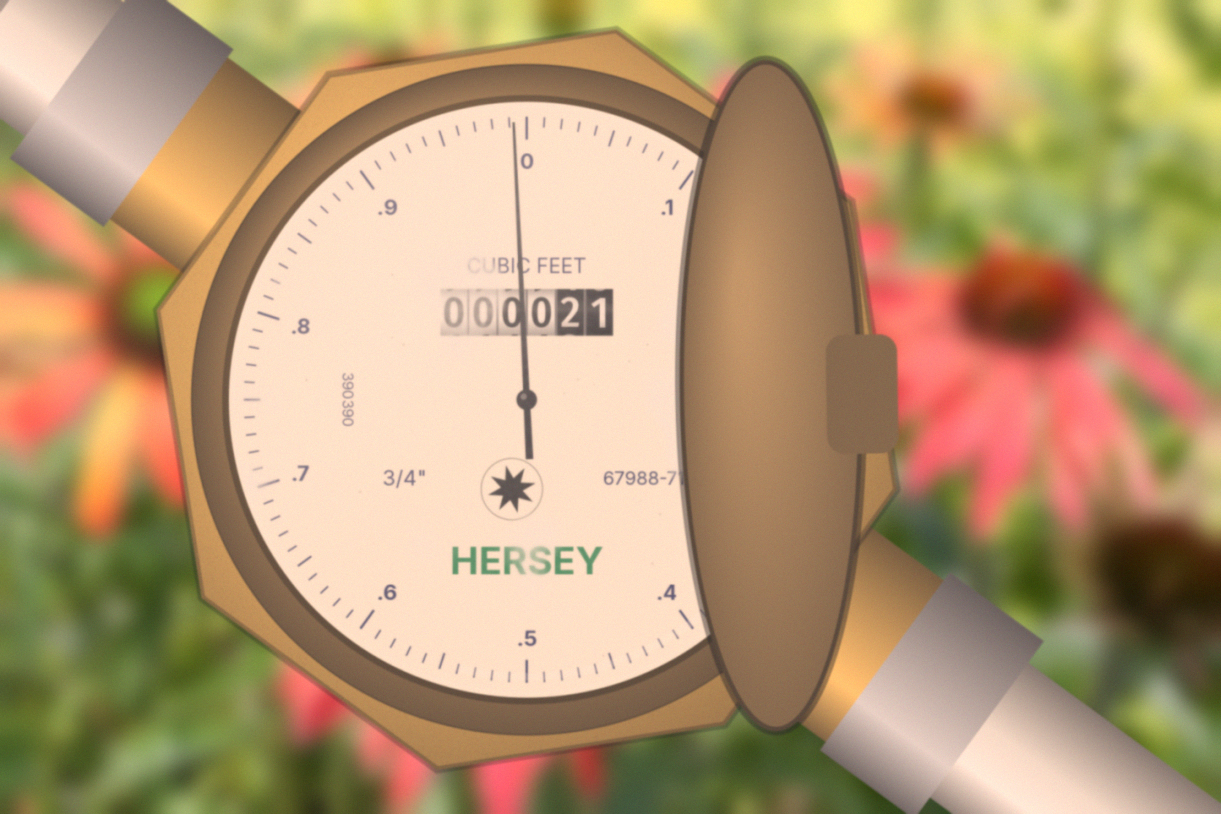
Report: 20.99; ft³
